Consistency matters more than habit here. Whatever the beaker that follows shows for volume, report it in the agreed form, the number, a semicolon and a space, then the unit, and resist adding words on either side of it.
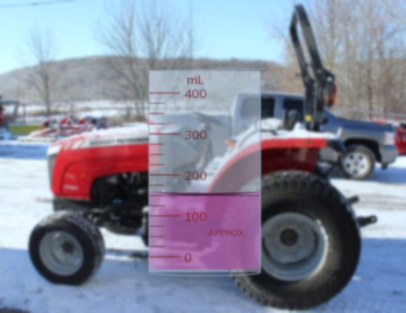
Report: 150; mL
